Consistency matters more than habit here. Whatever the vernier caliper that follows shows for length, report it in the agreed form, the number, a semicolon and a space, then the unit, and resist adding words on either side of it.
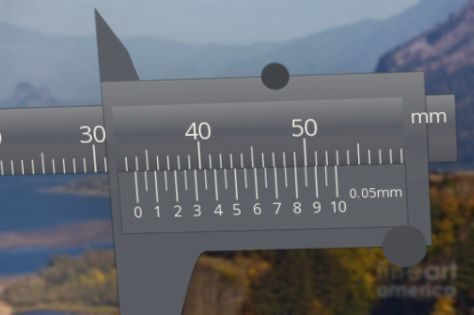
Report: 33.8; mm
